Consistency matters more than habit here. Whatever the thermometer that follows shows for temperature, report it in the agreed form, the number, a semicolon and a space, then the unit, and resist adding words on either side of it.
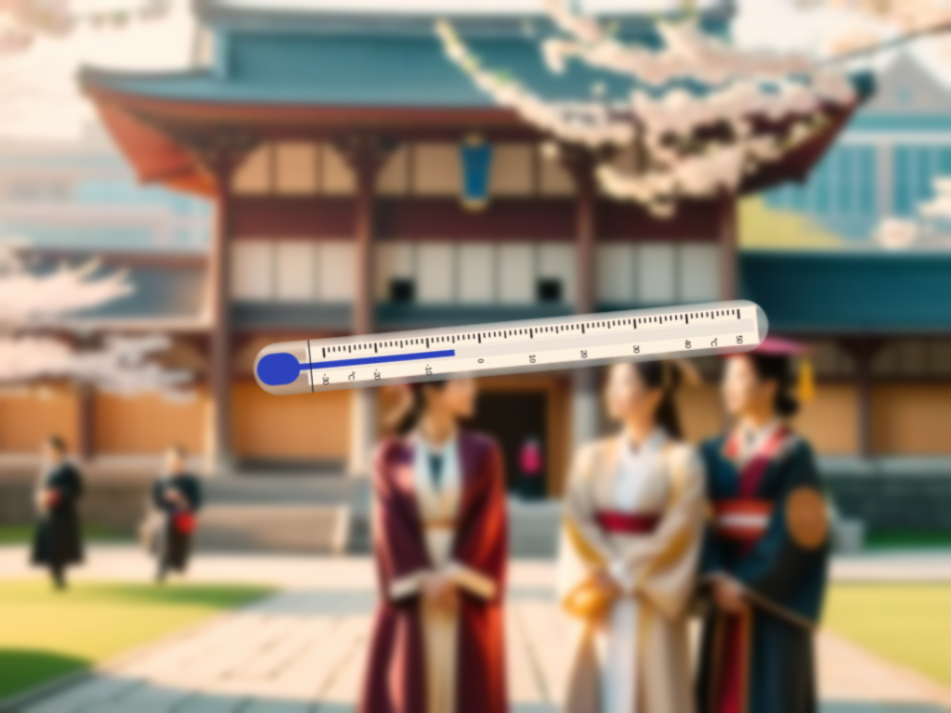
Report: -5; °C
